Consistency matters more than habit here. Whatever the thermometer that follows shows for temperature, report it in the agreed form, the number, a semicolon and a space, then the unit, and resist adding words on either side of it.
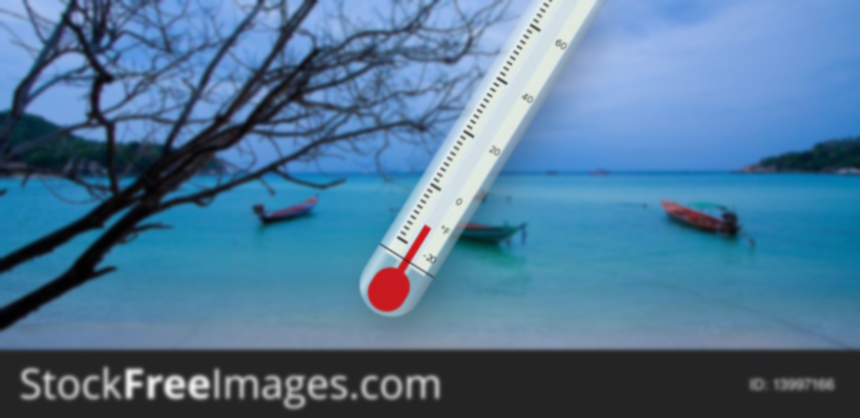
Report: -12; °F
